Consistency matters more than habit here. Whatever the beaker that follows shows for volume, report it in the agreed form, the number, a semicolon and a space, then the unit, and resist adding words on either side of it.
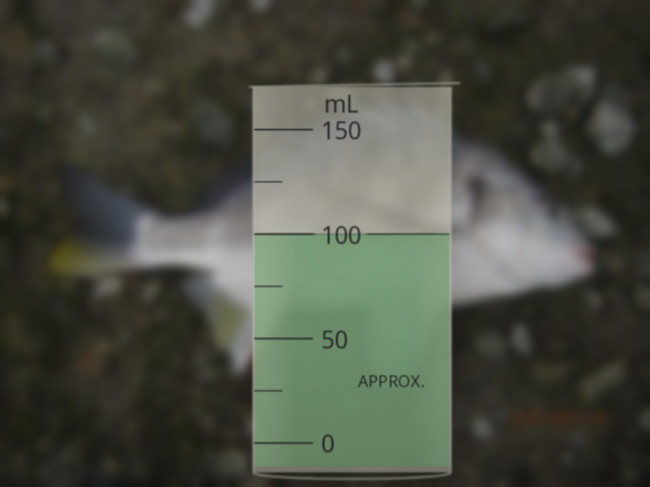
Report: 100; mL
